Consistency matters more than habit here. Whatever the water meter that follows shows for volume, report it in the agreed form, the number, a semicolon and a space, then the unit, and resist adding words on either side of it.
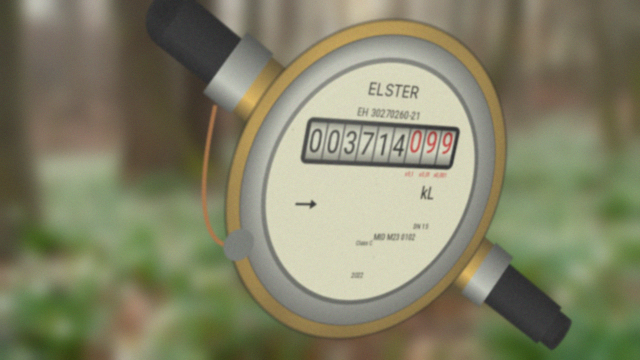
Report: 3714.099; kL
